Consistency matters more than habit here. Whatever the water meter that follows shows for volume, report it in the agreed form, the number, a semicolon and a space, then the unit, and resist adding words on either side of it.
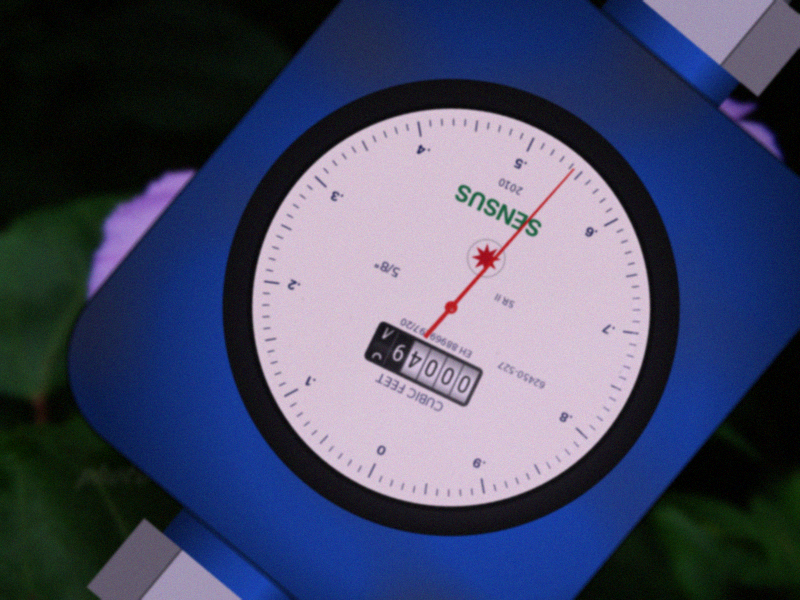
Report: 493.54; ft³
